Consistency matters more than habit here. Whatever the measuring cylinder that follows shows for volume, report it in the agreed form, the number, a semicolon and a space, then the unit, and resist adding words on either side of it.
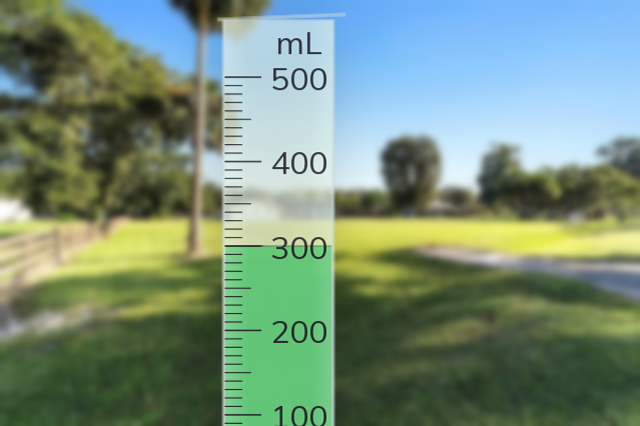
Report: 300; mL
